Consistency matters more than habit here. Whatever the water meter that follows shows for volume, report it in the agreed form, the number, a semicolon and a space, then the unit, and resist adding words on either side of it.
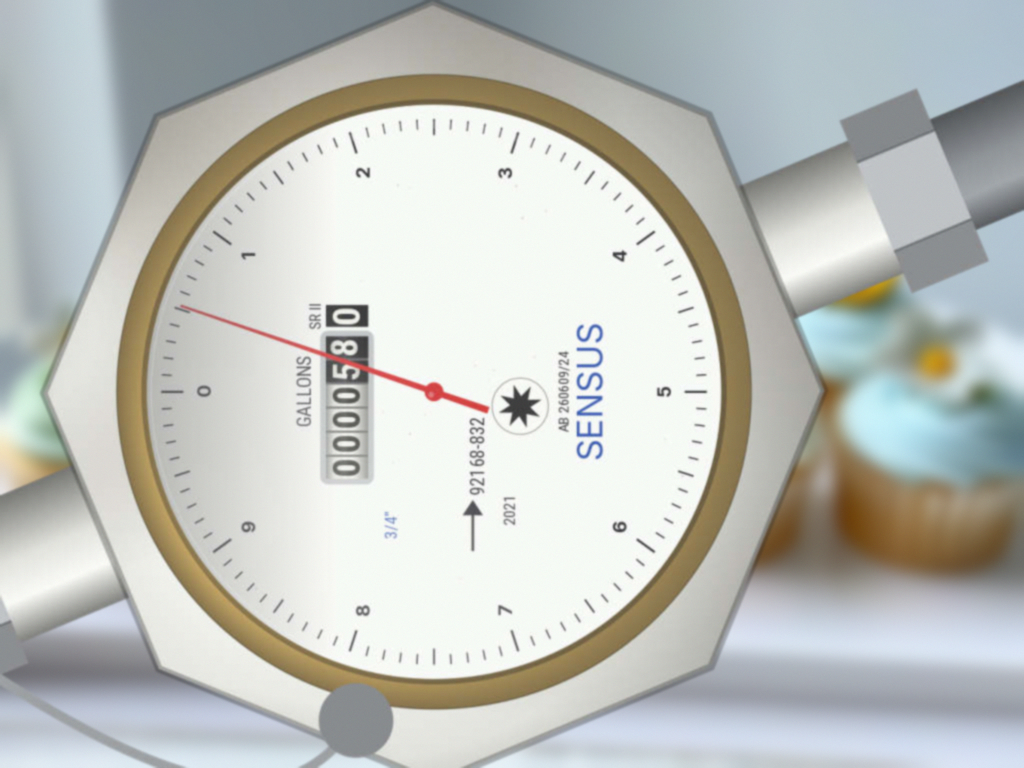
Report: 580.5; gal
